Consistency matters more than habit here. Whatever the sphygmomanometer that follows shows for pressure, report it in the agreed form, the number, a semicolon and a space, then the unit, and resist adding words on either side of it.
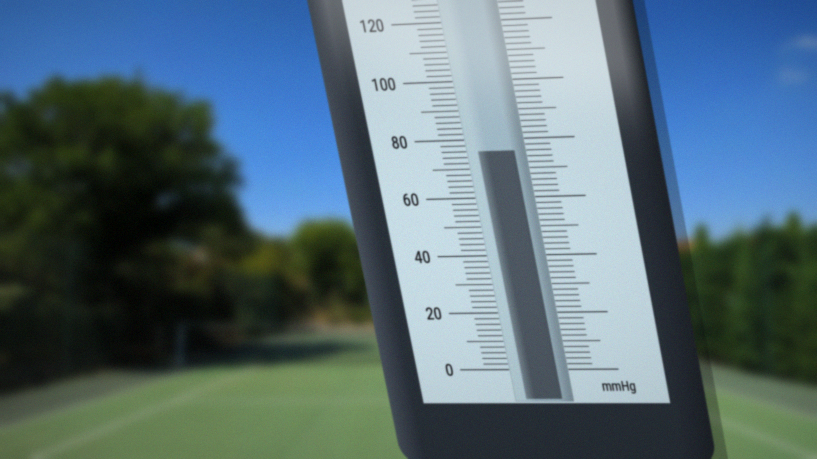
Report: 76; mmHg
